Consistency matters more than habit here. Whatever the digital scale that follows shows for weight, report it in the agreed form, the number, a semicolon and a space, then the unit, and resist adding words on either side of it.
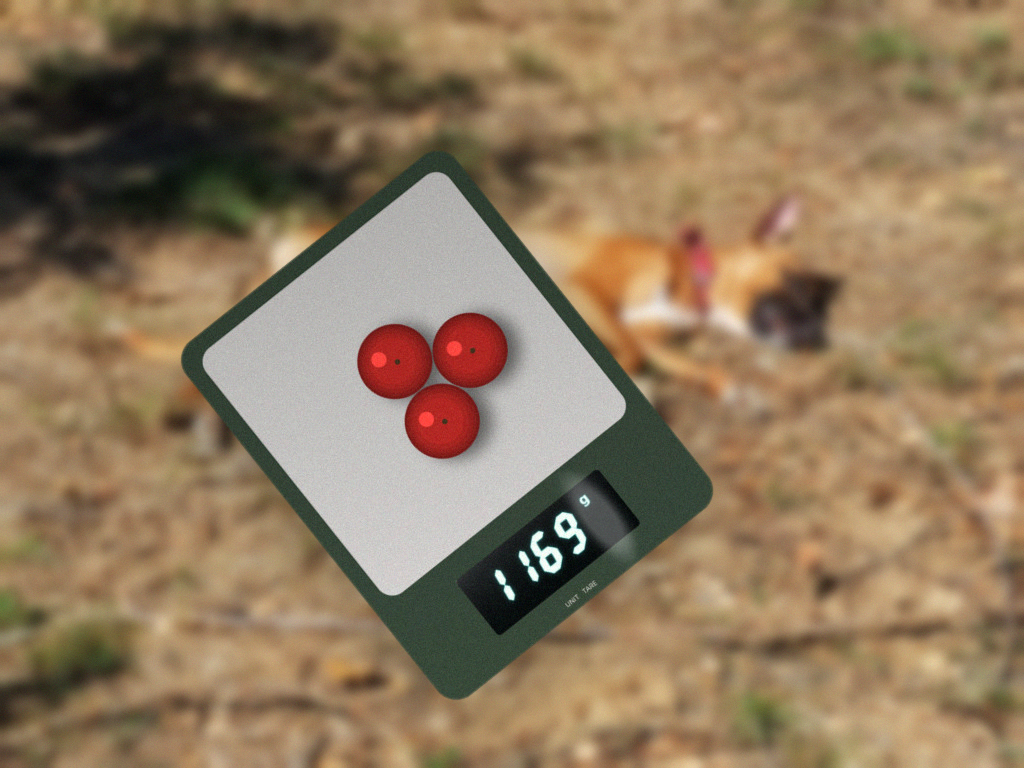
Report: 1169; g
